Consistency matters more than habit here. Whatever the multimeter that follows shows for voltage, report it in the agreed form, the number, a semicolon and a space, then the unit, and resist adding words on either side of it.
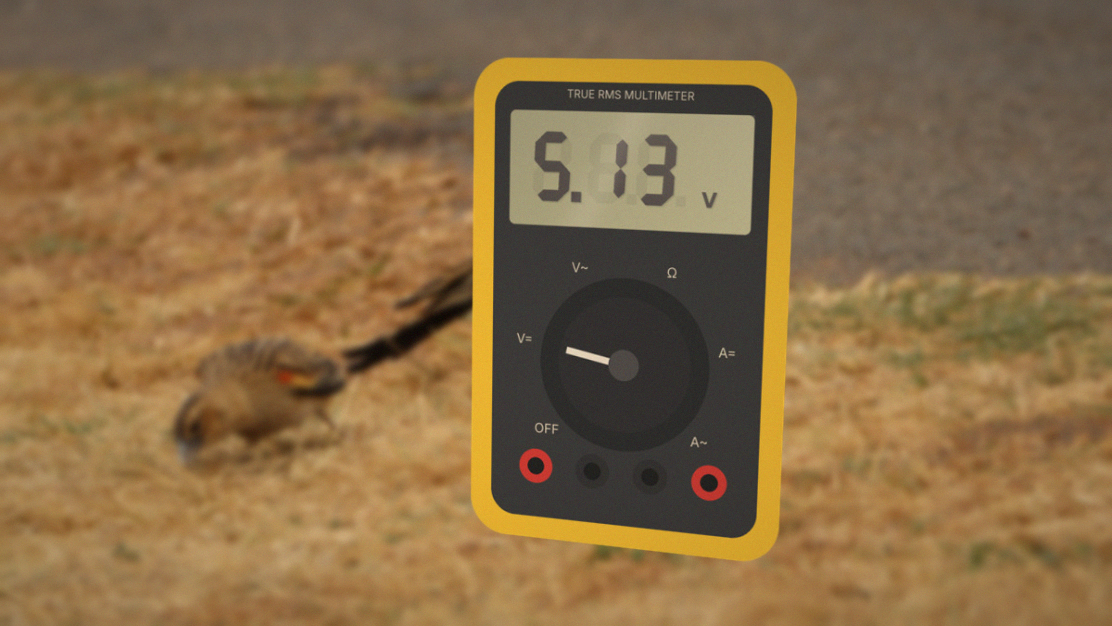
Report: 5.13; V
